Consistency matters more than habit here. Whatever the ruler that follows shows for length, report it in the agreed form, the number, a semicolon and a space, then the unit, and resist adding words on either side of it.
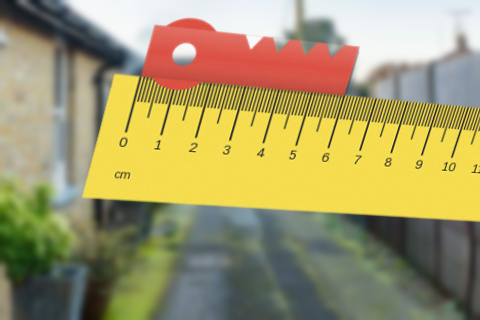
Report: 6; cm
